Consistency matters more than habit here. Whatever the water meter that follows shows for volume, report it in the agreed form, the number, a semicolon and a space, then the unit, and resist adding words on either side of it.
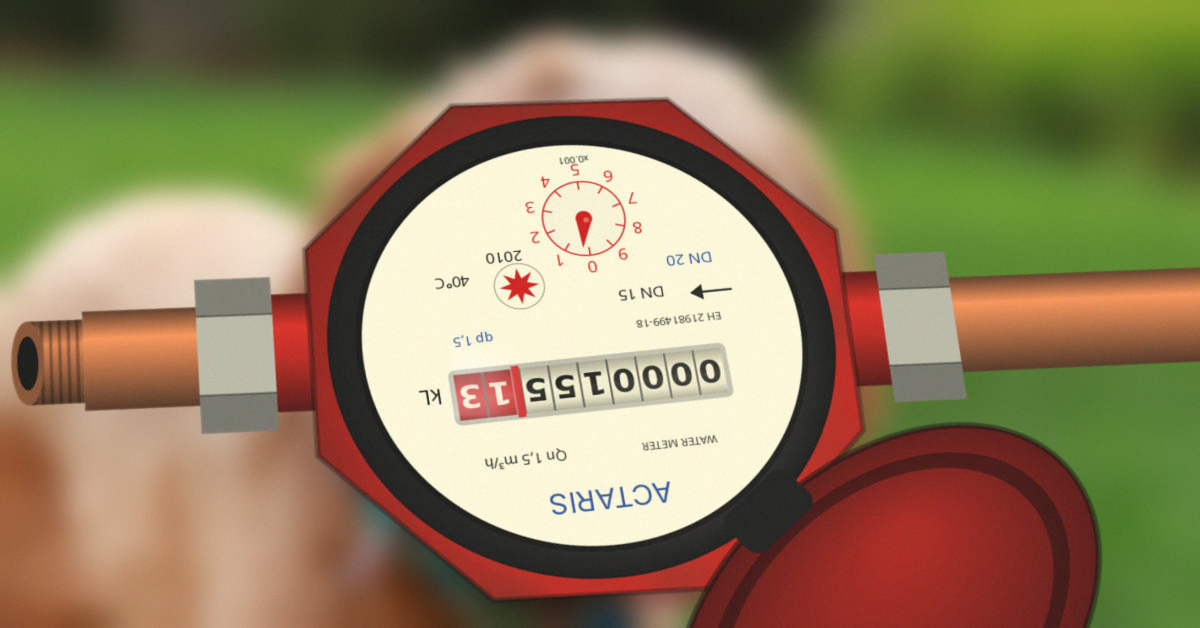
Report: 155.130; kL
